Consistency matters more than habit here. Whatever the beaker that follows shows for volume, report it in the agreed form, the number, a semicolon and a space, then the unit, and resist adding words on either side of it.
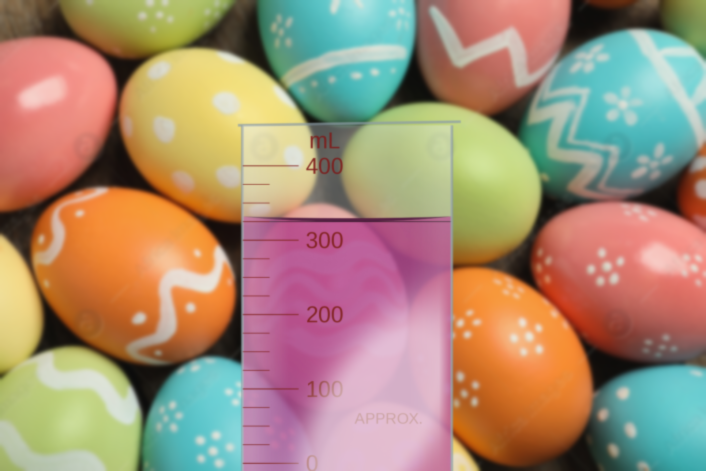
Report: 325; mL
